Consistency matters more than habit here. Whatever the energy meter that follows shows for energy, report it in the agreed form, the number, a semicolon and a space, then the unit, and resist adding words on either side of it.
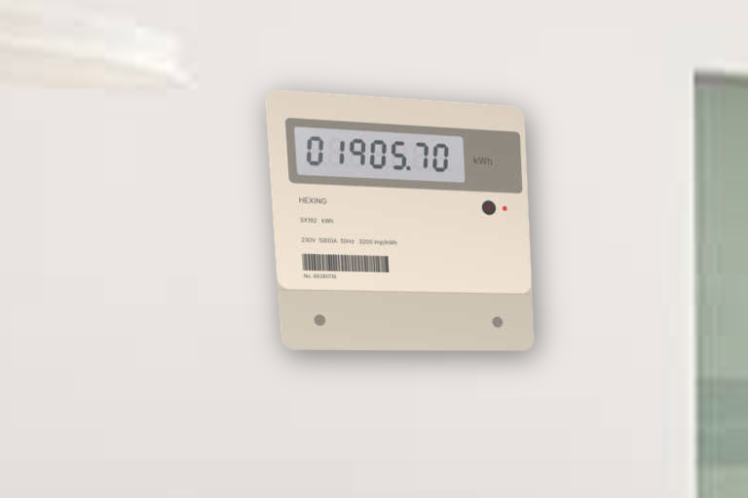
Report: 1905.70; kWh
